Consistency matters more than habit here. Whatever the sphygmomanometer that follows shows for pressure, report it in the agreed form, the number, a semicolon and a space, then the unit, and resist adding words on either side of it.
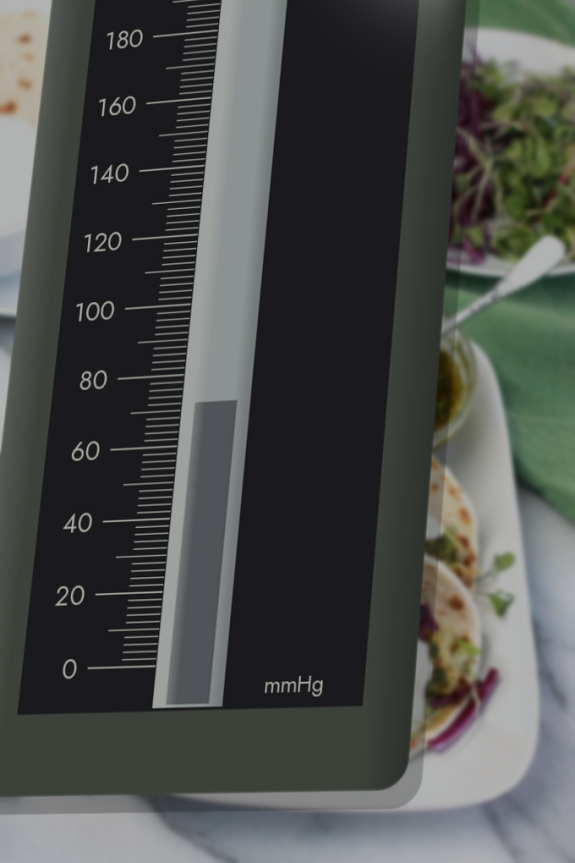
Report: 72; mmHg
